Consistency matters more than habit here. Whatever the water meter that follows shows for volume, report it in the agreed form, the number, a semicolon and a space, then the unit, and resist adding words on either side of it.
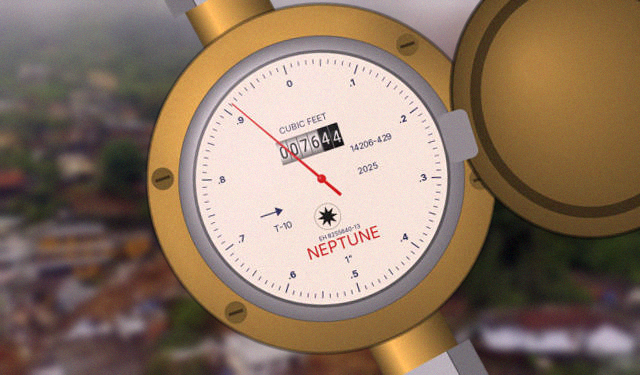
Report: 7643.91; ft³
